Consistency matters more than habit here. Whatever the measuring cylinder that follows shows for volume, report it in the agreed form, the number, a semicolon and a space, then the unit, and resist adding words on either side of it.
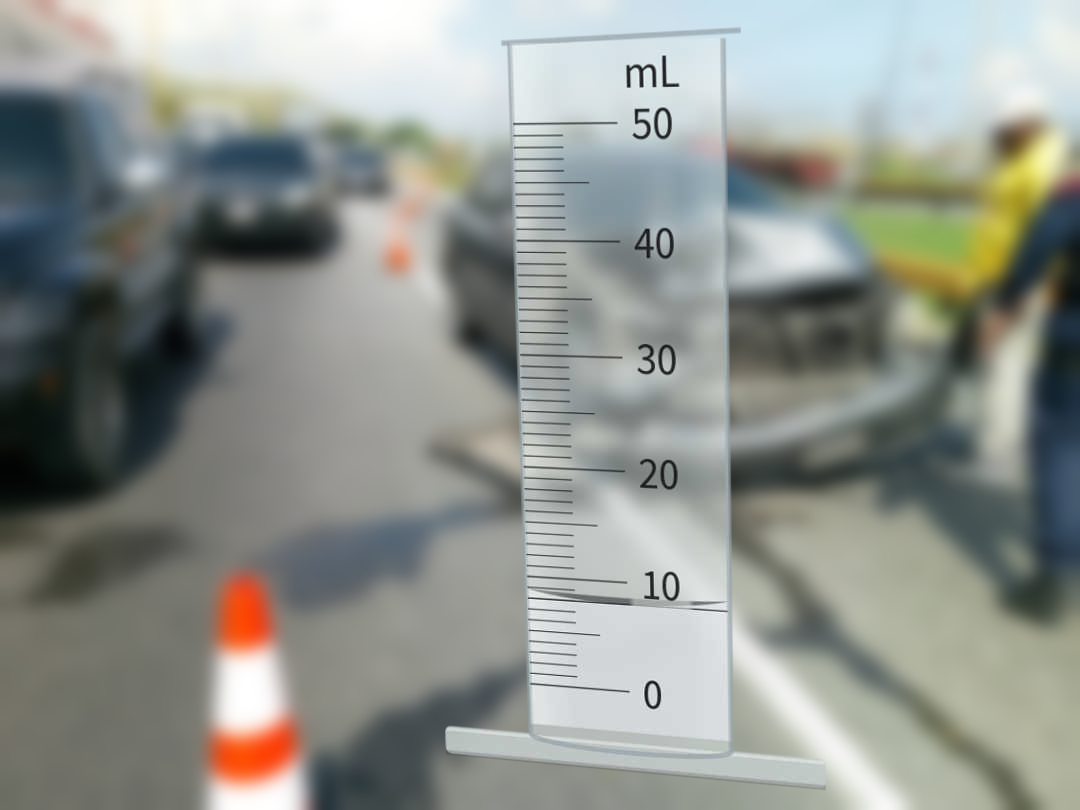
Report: 8; mL
